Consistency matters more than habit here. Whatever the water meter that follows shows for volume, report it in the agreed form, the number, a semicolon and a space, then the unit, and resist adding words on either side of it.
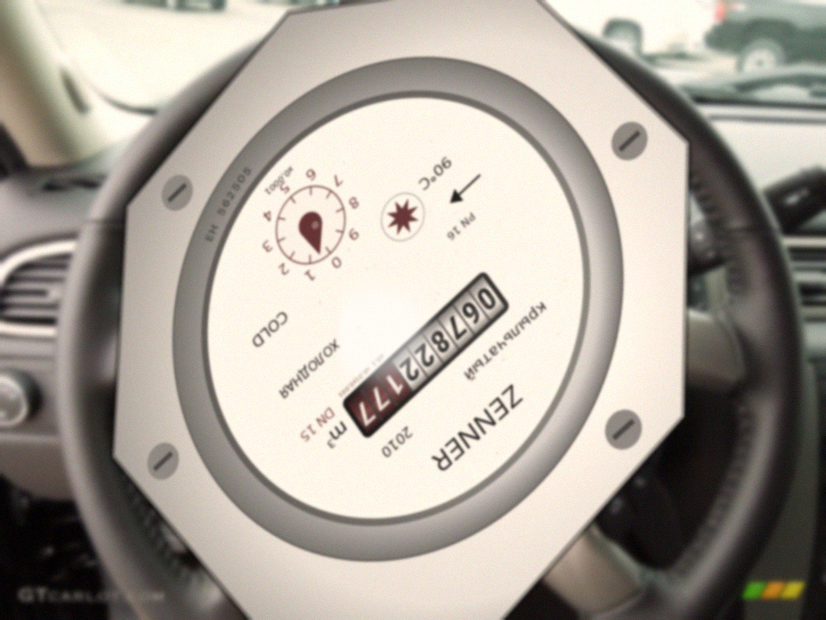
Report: 67822.1770; m³
